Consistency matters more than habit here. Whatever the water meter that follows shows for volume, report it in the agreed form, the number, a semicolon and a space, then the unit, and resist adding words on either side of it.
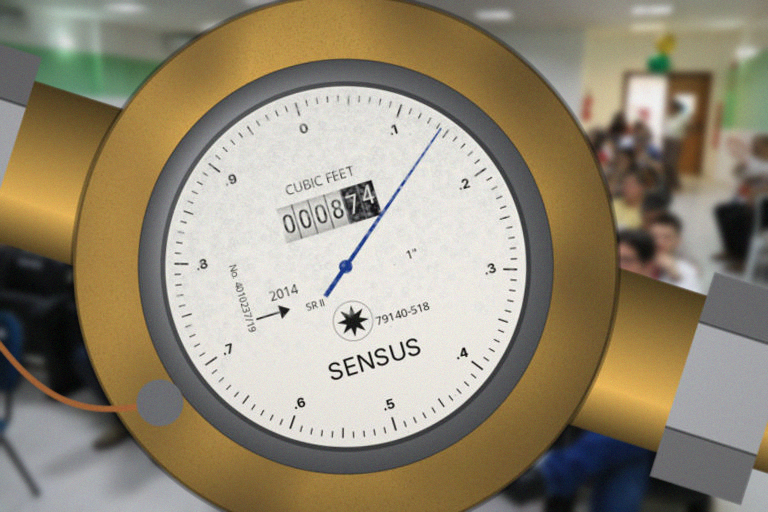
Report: 874.14; ft³
